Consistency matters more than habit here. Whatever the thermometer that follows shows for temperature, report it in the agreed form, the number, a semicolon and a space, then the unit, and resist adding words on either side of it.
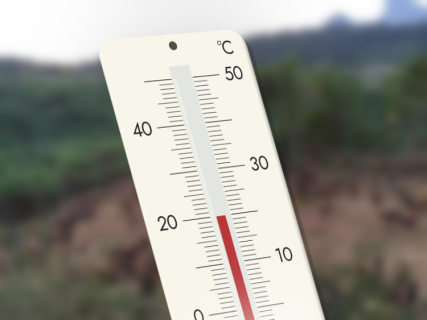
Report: 20; °C
